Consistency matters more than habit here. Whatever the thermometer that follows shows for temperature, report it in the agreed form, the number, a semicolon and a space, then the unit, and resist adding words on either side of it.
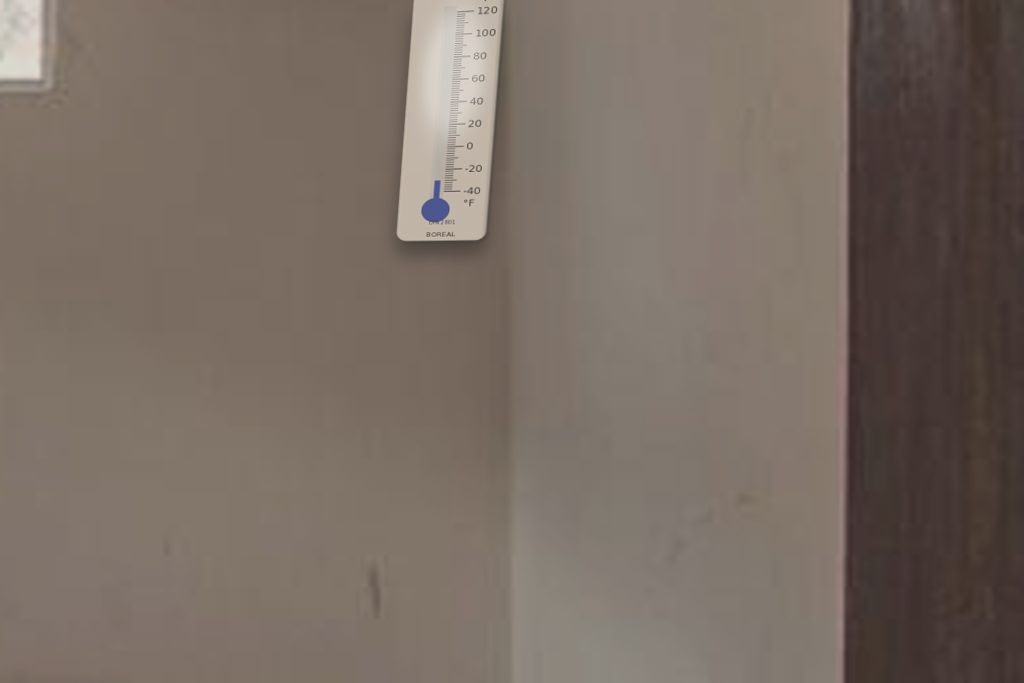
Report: -30; °F
